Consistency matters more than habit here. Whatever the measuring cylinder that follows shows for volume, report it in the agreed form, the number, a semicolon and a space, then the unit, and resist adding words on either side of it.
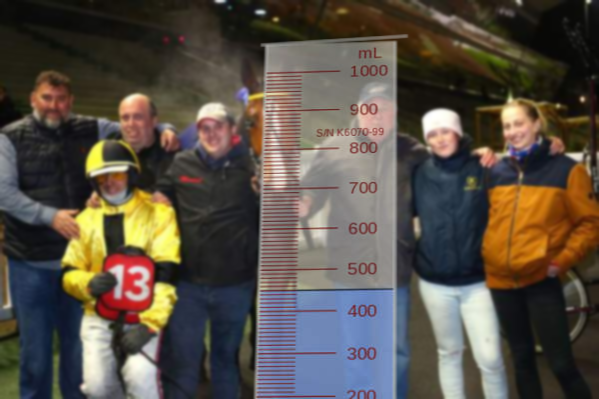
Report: 450; mL
